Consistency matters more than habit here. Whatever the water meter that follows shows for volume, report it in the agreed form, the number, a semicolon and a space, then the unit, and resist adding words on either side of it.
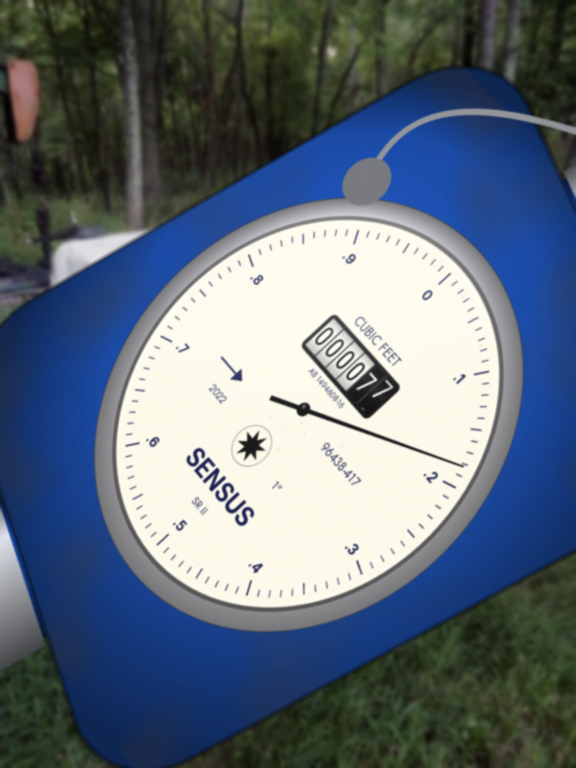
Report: 77.18; ft³
